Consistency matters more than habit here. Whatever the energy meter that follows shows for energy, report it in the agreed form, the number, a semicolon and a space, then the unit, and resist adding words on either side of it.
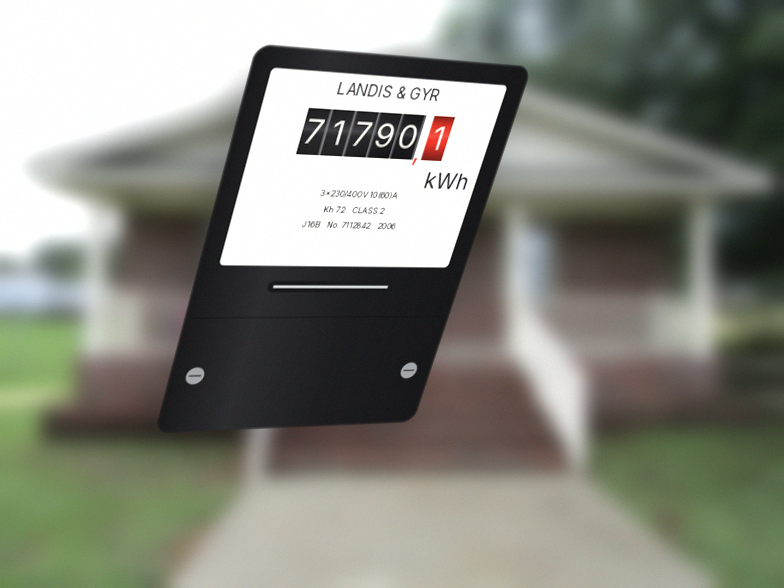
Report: 71790.1; kWh
